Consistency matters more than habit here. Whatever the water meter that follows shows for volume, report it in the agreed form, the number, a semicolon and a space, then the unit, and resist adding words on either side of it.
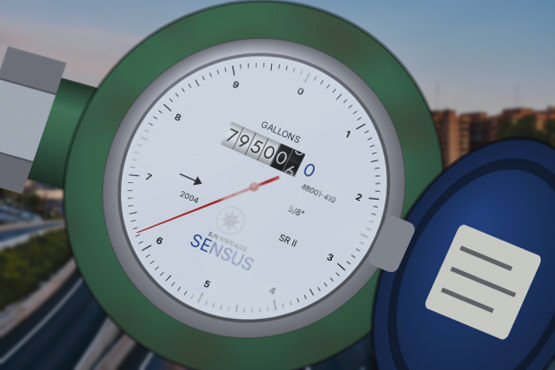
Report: 7950056.2; gal
